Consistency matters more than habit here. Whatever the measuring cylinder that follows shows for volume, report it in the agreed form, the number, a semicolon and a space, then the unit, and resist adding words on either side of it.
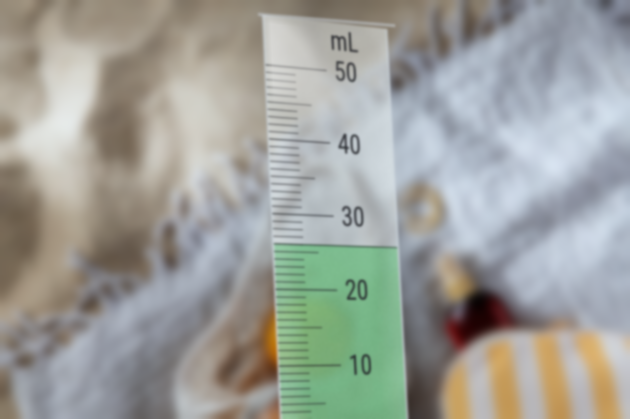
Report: 26; mL
